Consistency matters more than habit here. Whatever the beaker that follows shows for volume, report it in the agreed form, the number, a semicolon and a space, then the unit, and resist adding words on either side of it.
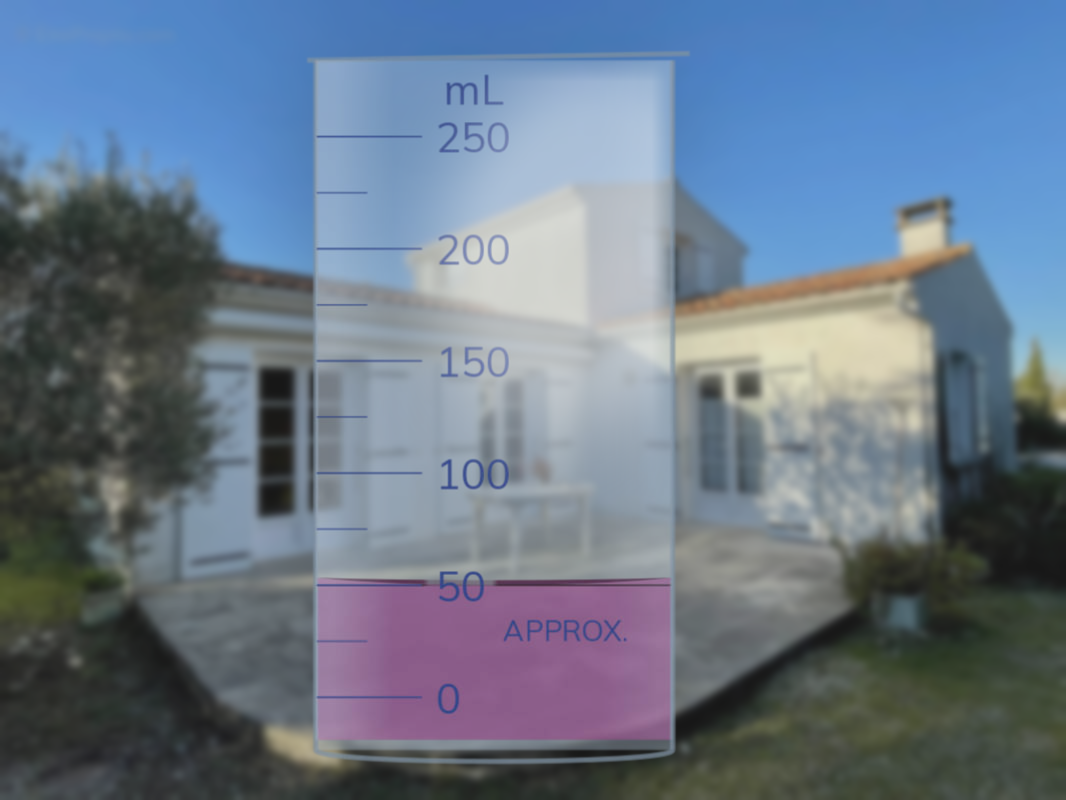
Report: 50; mL
